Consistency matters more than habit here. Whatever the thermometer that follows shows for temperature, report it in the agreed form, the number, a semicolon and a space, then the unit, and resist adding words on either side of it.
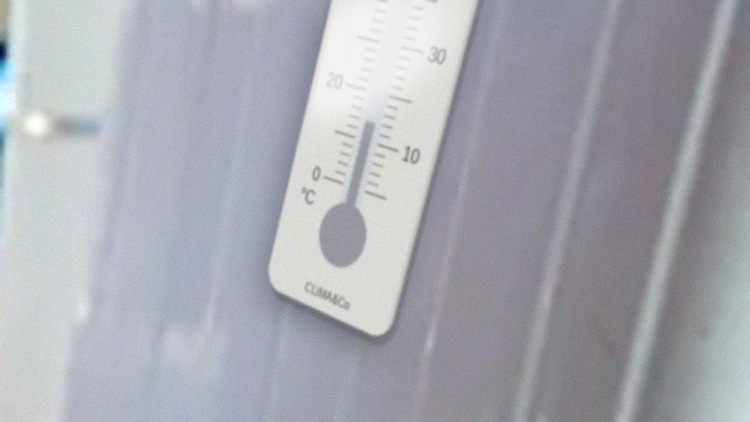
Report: 14; °C
